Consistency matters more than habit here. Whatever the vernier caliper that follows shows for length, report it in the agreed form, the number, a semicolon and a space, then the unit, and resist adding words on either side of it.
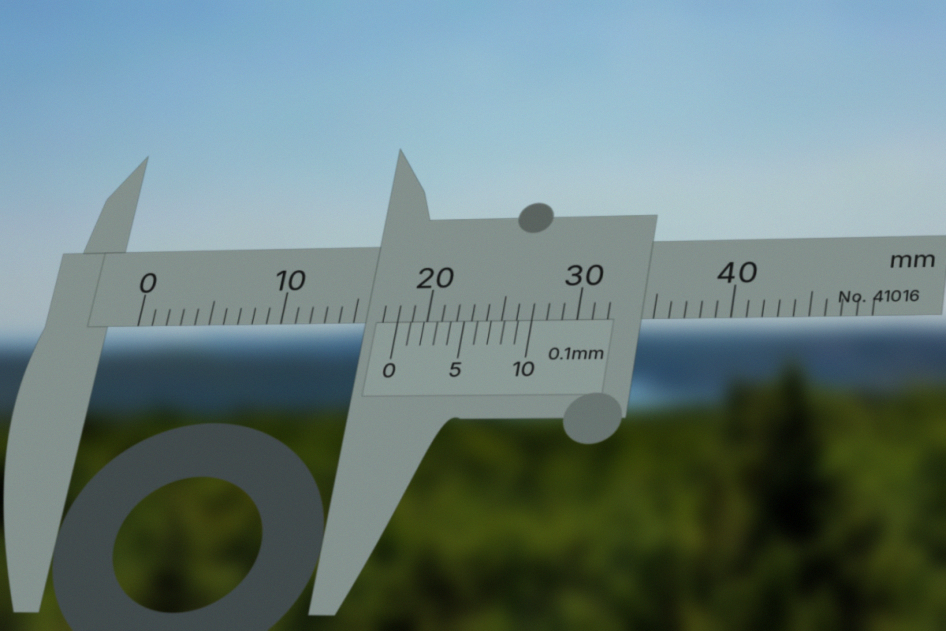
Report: 18.0; mm
